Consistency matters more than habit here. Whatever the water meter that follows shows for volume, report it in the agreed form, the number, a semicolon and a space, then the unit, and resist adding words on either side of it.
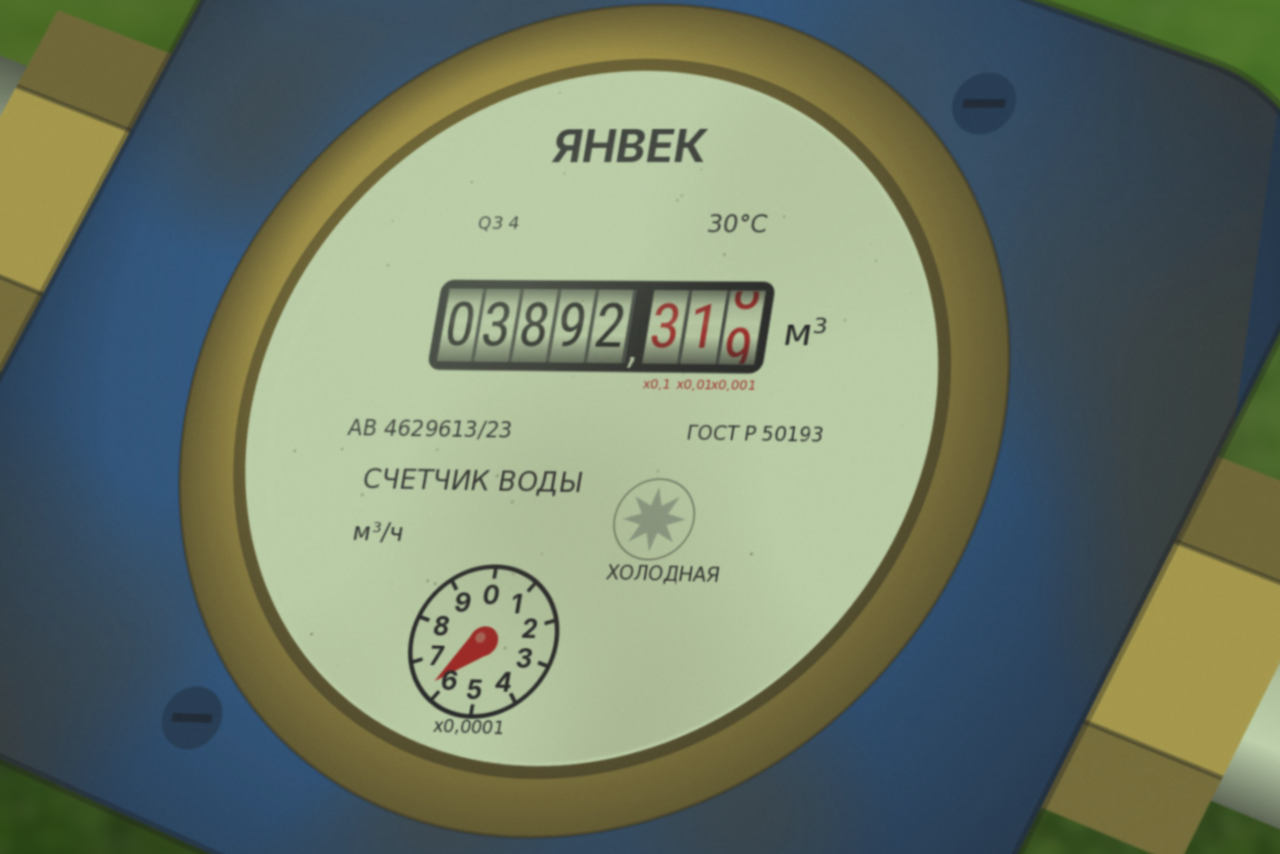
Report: 3892.3186; m³
